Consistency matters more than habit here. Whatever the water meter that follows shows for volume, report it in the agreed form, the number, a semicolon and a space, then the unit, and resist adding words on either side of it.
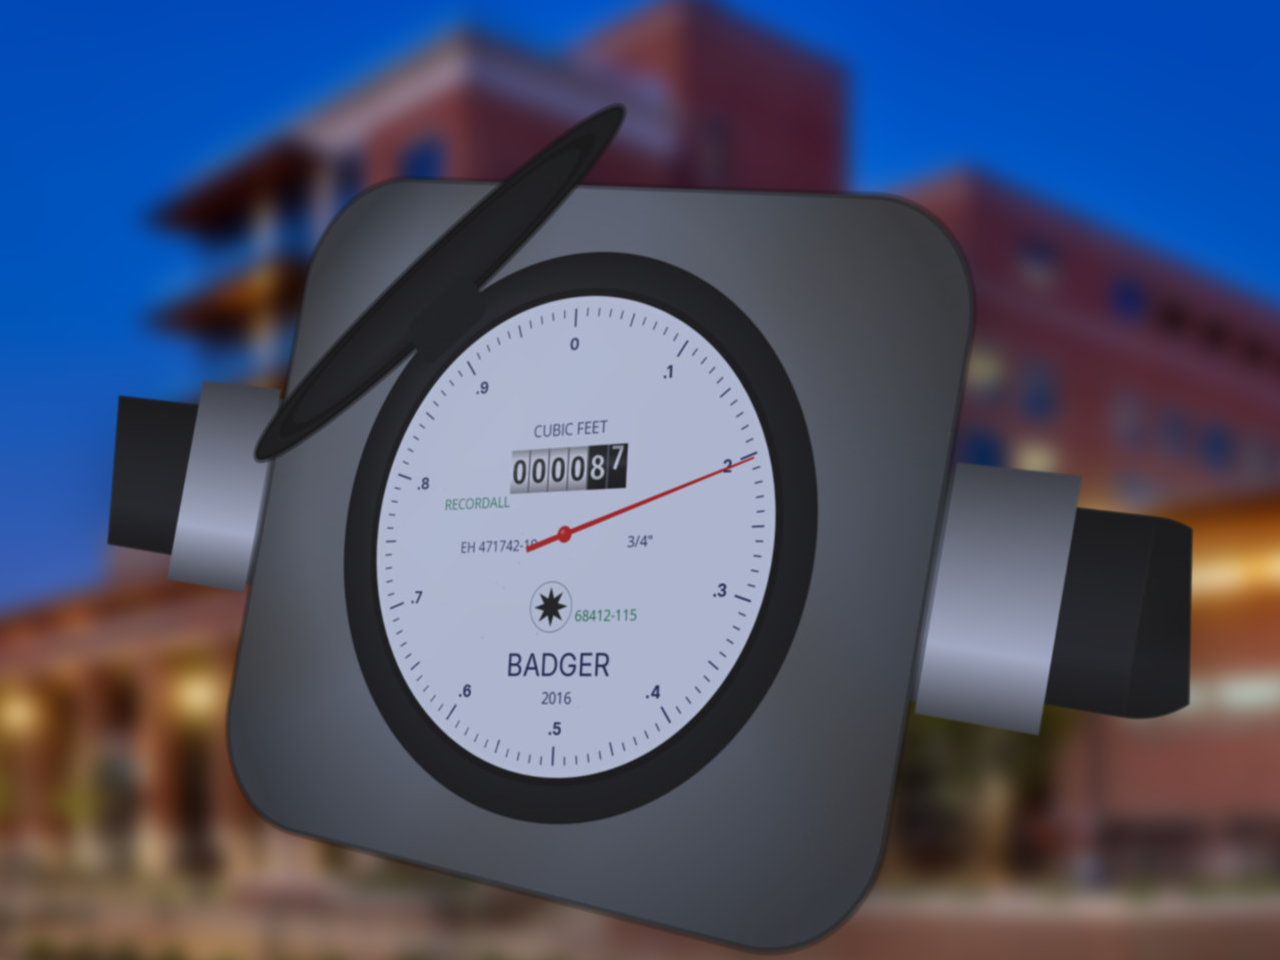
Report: 87.20; ft³
